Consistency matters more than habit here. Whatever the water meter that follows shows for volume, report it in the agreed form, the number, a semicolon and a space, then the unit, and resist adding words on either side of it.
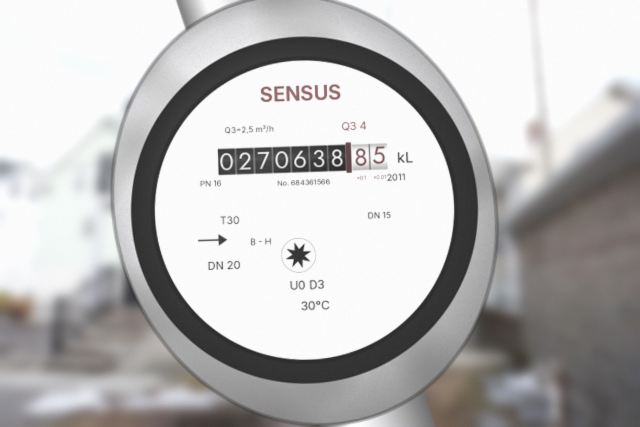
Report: 270638.85; kL
